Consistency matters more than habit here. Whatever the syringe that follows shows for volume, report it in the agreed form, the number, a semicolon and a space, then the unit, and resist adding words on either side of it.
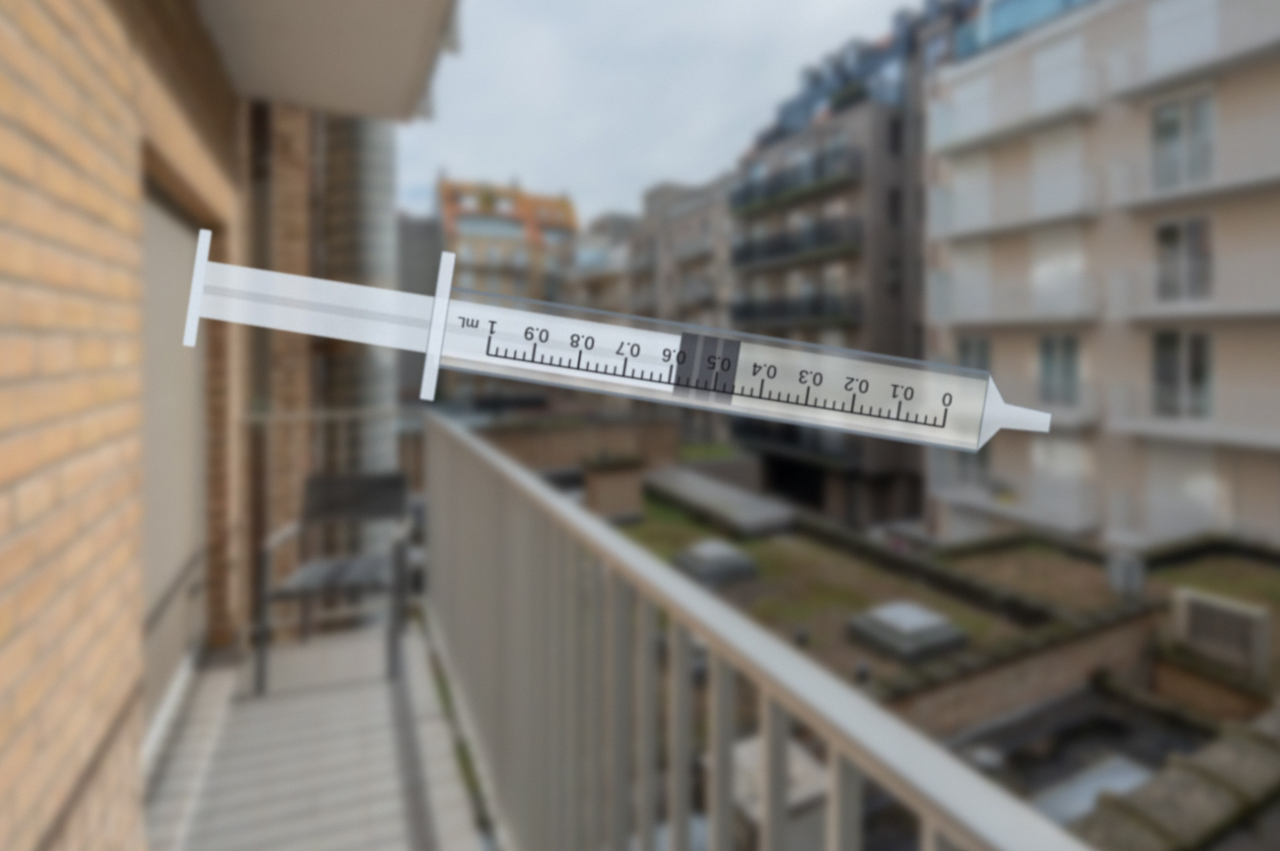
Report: 0.46; mL
